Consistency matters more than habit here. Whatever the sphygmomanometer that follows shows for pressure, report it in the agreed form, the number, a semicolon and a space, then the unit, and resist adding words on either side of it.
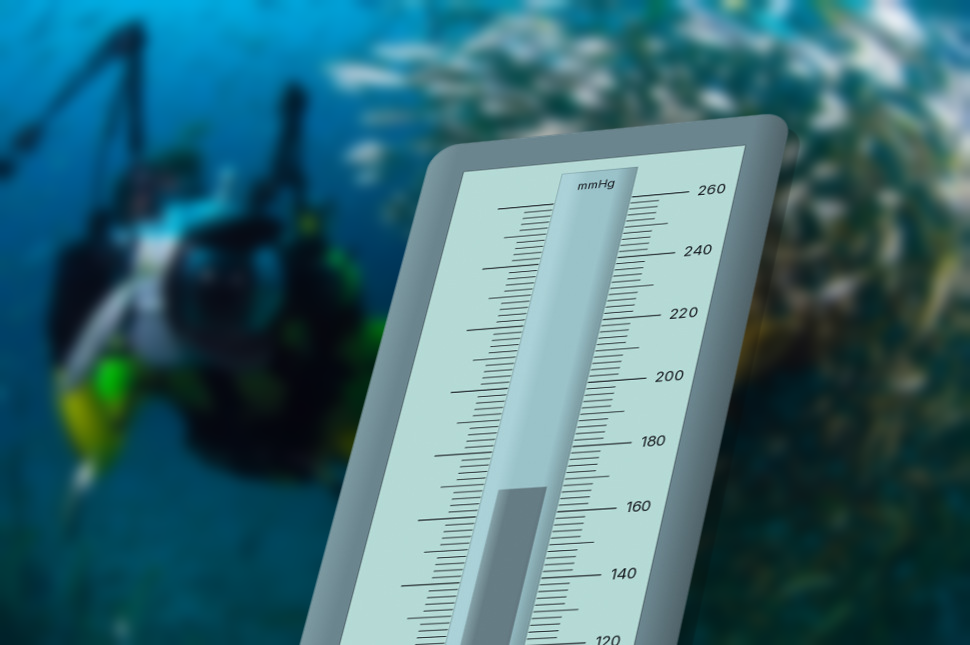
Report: 168; mmHg
